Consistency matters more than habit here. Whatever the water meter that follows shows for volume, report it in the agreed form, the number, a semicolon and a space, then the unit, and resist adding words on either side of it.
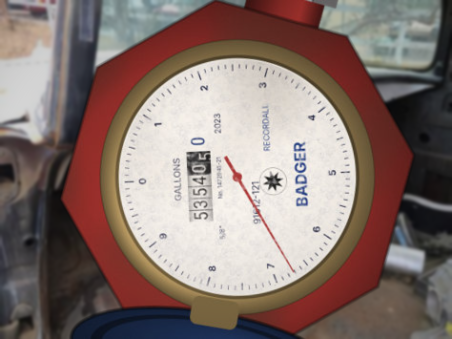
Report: 5354046.7; gal
